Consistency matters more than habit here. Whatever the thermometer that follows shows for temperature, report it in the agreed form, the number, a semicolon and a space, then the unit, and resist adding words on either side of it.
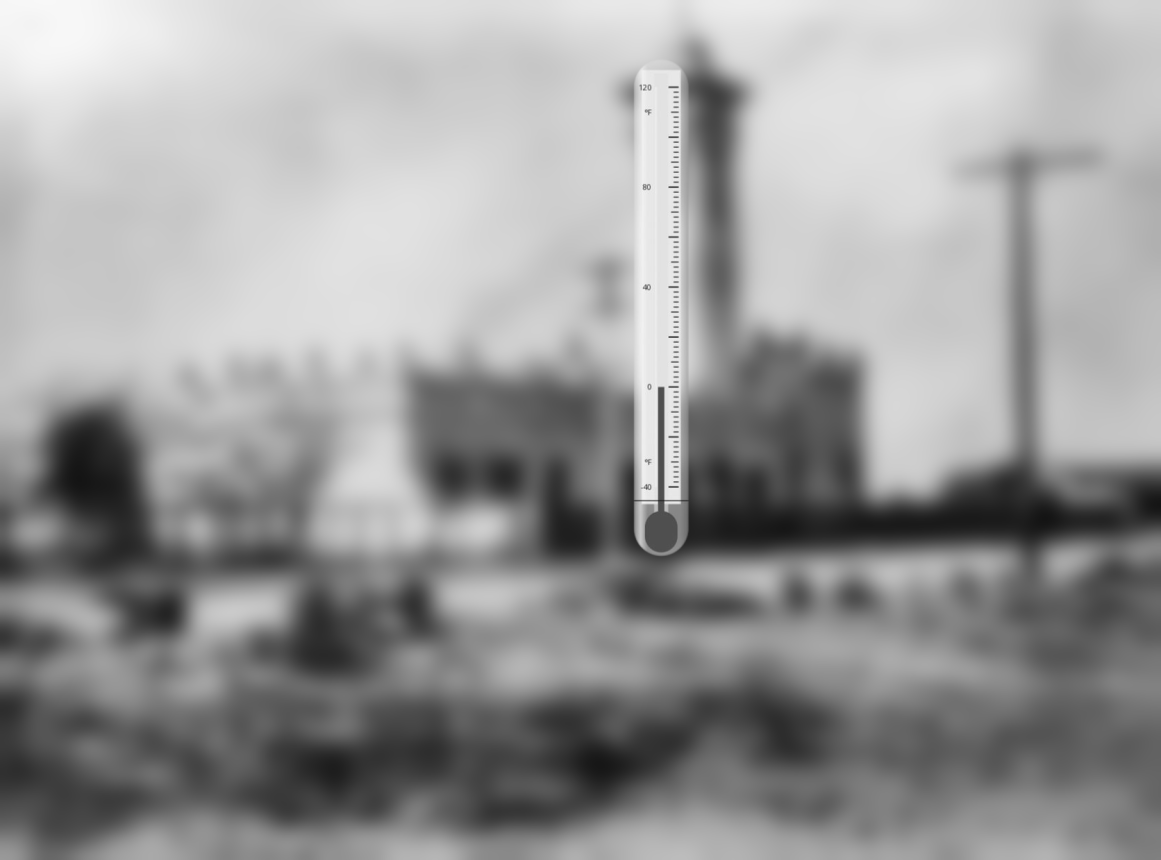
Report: 0; °F
